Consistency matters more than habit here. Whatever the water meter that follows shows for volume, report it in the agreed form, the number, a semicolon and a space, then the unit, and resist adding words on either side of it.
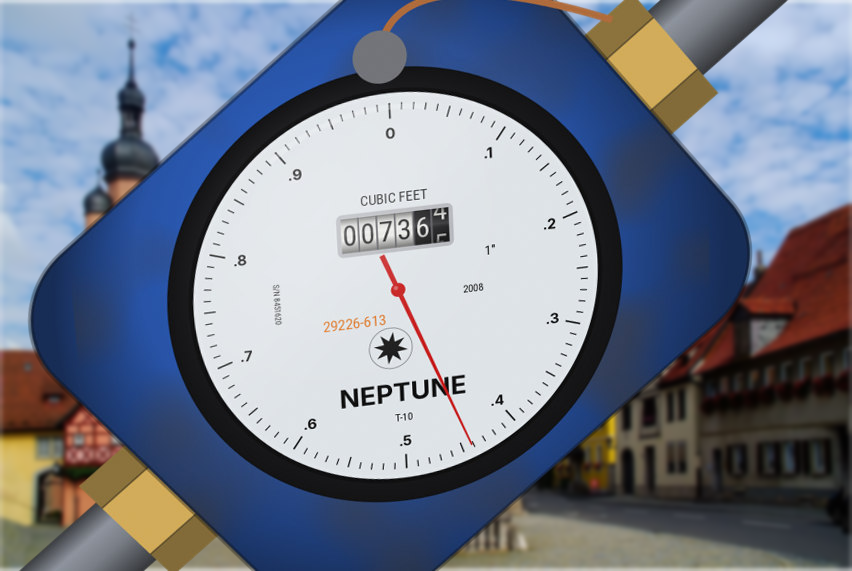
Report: 7364.44; ft³
